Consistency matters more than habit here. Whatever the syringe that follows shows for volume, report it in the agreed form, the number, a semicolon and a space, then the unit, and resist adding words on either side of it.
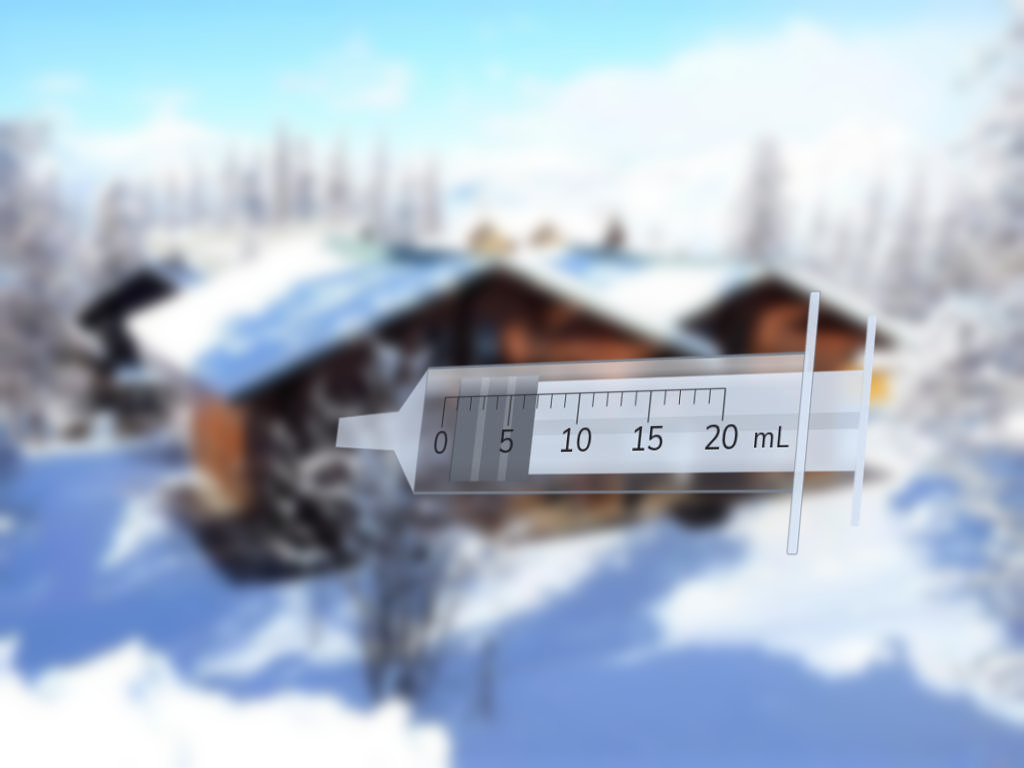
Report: 1; mL
